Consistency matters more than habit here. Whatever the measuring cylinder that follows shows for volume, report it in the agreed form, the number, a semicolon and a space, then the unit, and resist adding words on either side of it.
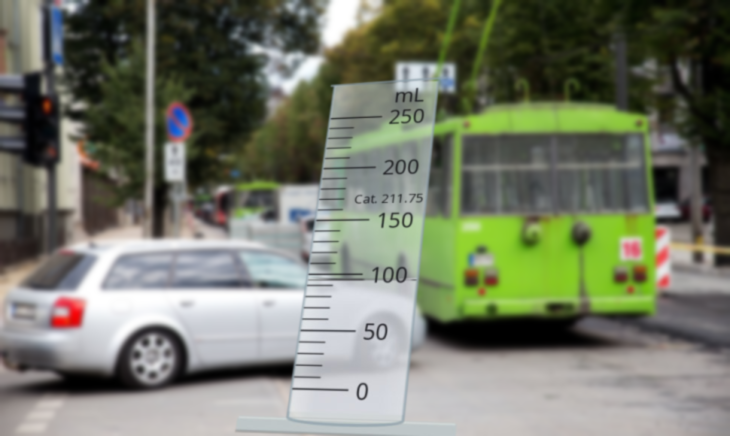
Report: 95; mL
